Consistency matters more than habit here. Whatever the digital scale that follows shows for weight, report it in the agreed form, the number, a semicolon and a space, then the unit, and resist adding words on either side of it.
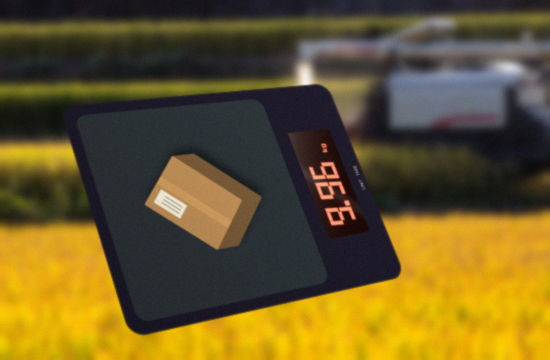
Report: 9.96; kg
